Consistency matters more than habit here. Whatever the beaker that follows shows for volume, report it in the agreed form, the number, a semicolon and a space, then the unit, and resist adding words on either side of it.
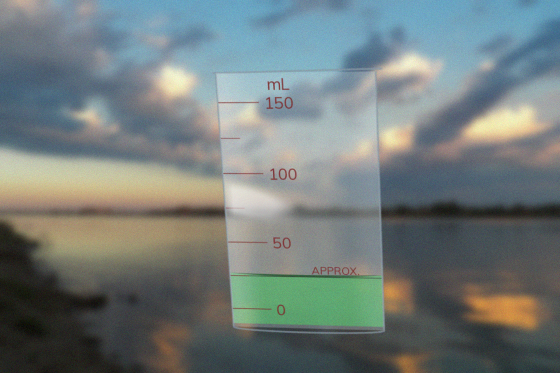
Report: 25; mL
